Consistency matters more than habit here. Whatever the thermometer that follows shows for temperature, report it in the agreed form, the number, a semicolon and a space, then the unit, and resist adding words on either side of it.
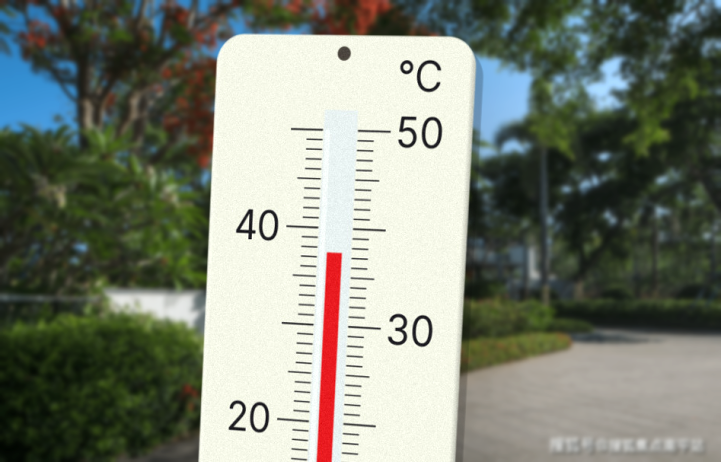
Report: 37.5; °C
